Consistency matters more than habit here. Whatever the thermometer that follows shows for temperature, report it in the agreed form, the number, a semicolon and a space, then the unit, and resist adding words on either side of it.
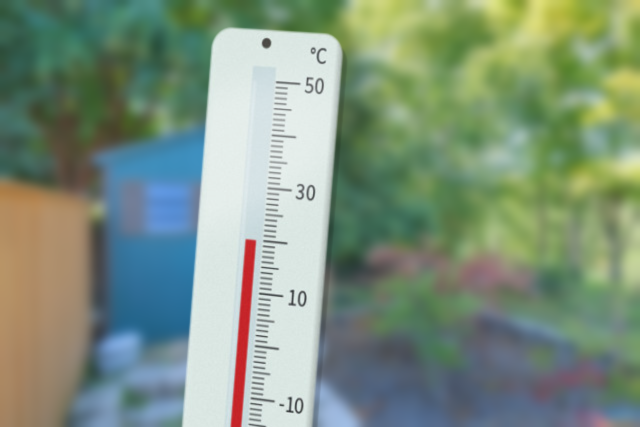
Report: 20; °C
